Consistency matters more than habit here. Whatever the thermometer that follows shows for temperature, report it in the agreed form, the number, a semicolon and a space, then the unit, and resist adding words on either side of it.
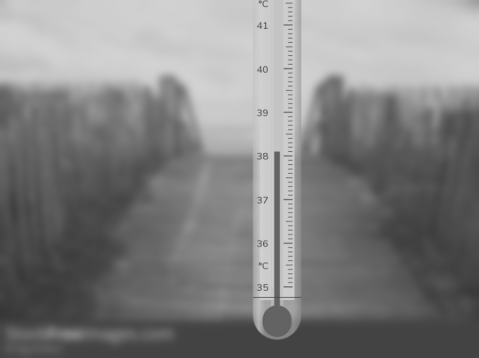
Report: 38.1; °C
